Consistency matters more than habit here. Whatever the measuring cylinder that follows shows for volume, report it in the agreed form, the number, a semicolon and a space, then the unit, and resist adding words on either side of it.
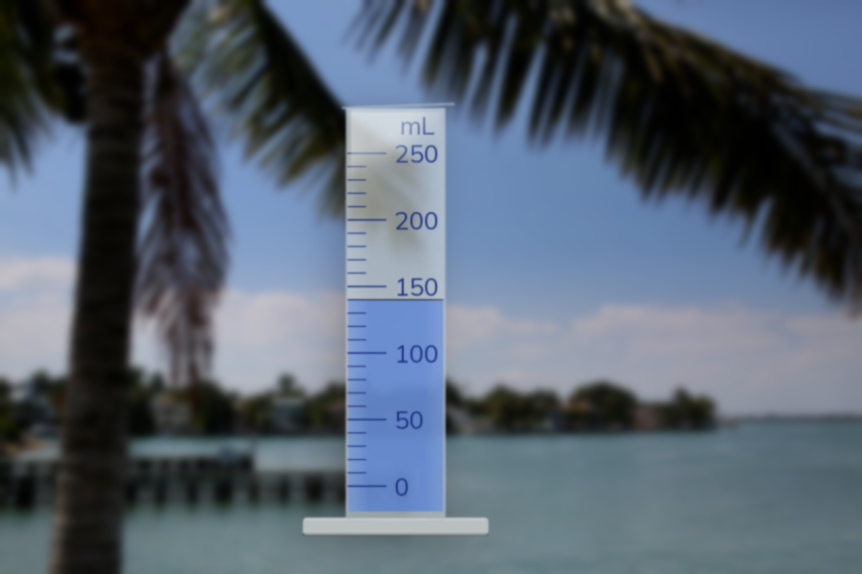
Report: 140; mL
